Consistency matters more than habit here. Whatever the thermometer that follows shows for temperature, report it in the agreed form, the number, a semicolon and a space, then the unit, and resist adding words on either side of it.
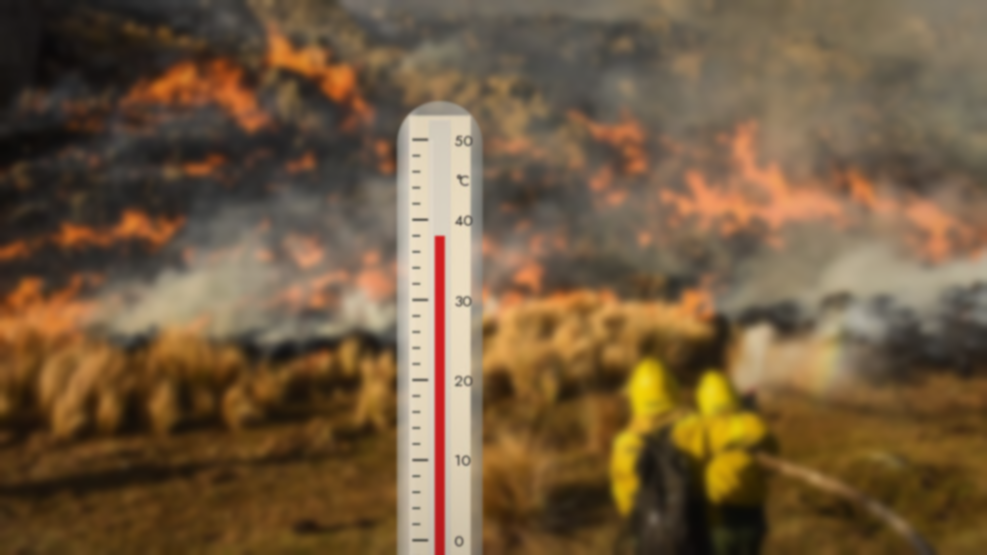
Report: 38; °C
